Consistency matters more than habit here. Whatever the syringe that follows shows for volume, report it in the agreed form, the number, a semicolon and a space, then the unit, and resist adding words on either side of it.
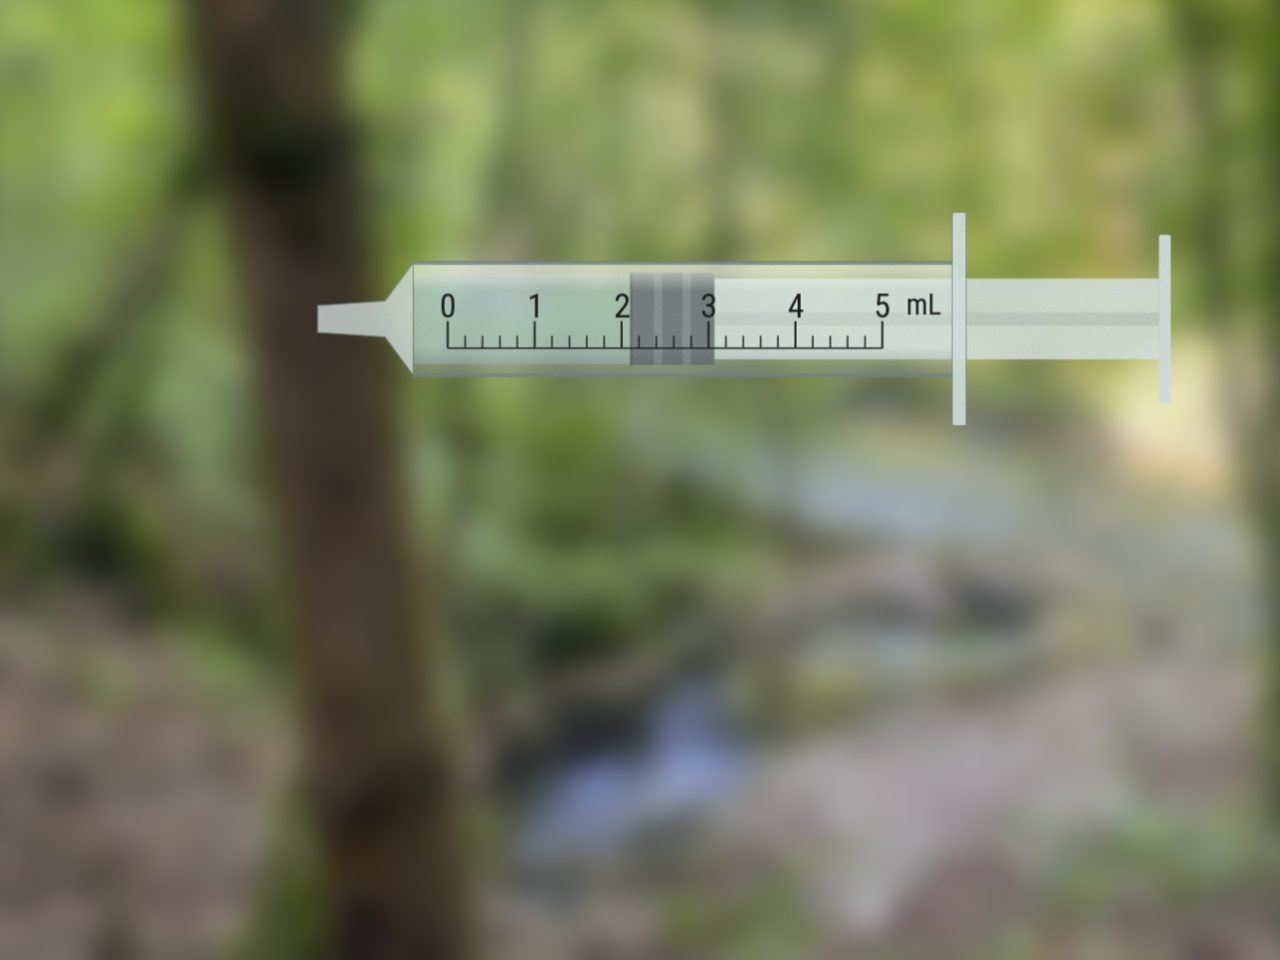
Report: 2.1; mL
